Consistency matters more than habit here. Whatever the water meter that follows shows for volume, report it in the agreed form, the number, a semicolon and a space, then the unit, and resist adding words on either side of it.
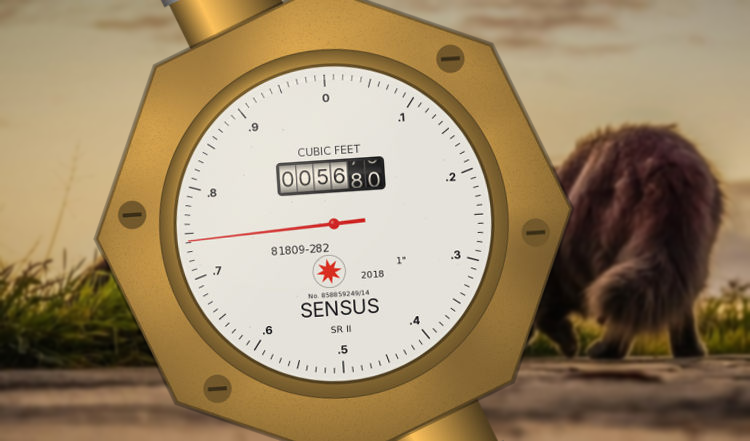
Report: 5679.74; ft³
